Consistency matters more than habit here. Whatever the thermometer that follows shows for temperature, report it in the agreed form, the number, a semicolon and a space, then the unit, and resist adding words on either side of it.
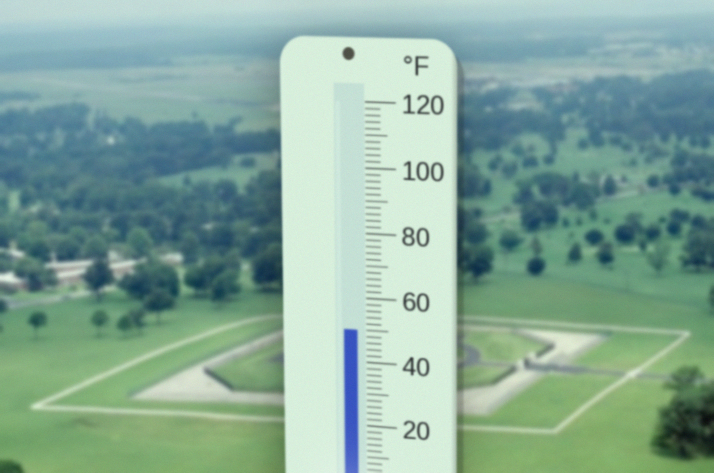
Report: 50; °F
